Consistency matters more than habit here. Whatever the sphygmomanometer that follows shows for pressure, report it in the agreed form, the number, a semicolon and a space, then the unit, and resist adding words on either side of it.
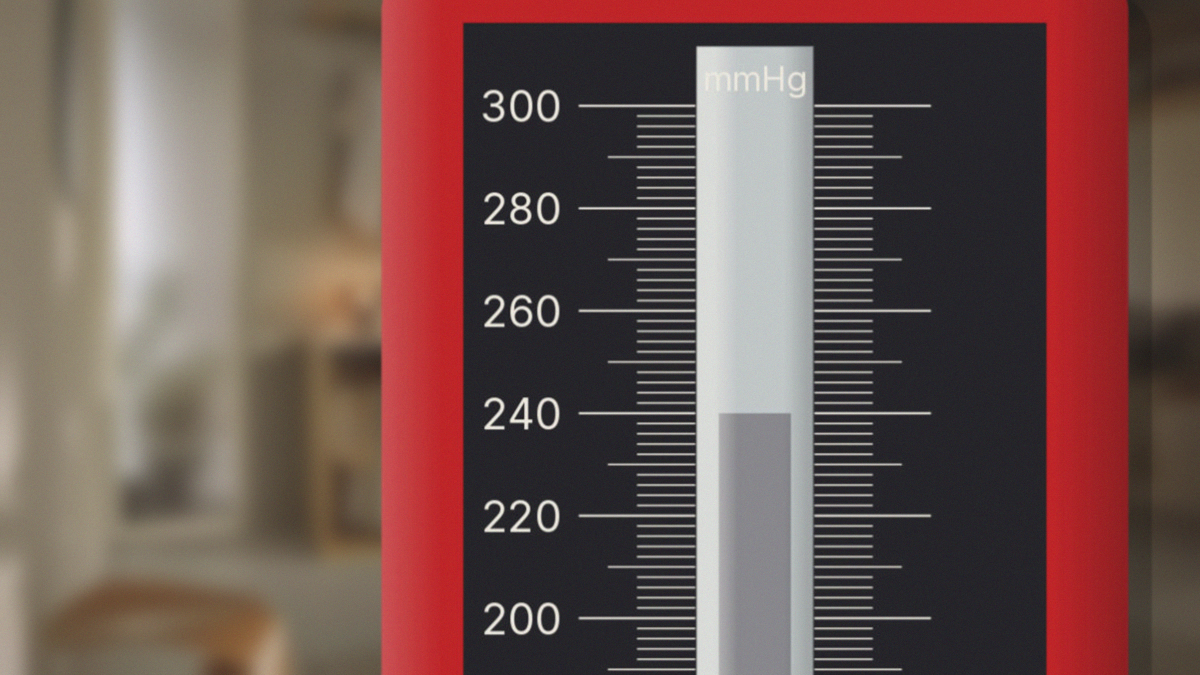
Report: 240; mmHg
